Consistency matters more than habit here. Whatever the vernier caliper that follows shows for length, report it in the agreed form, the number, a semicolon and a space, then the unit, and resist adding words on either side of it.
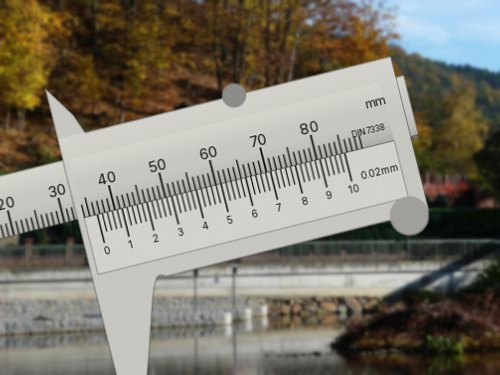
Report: 36.5; mm
